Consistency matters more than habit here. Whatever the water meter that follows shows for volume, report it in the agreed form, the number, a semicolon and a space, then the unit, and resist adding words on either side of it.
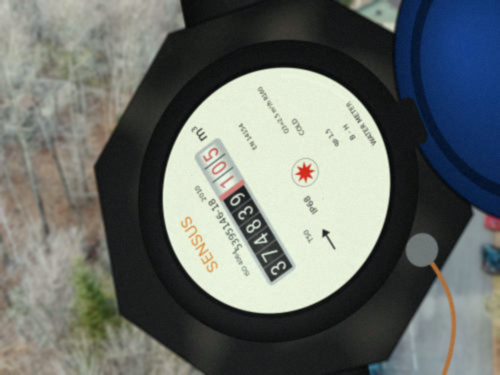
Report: 374839.105; m³
